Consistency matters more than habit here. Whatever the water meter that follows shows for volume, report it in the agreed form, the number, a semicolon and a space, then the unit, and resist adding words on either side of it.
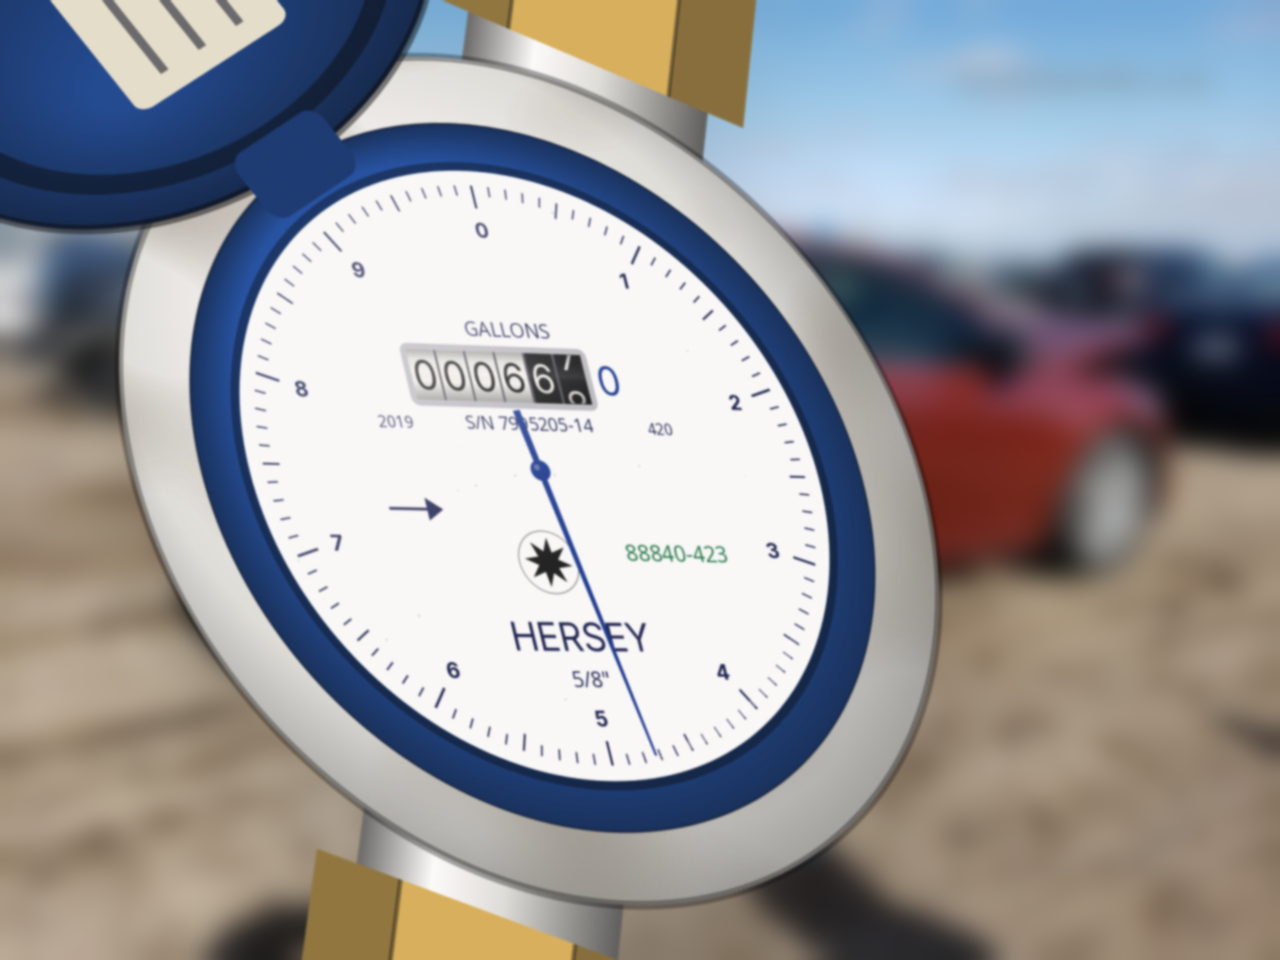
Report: 6674.7; gal
